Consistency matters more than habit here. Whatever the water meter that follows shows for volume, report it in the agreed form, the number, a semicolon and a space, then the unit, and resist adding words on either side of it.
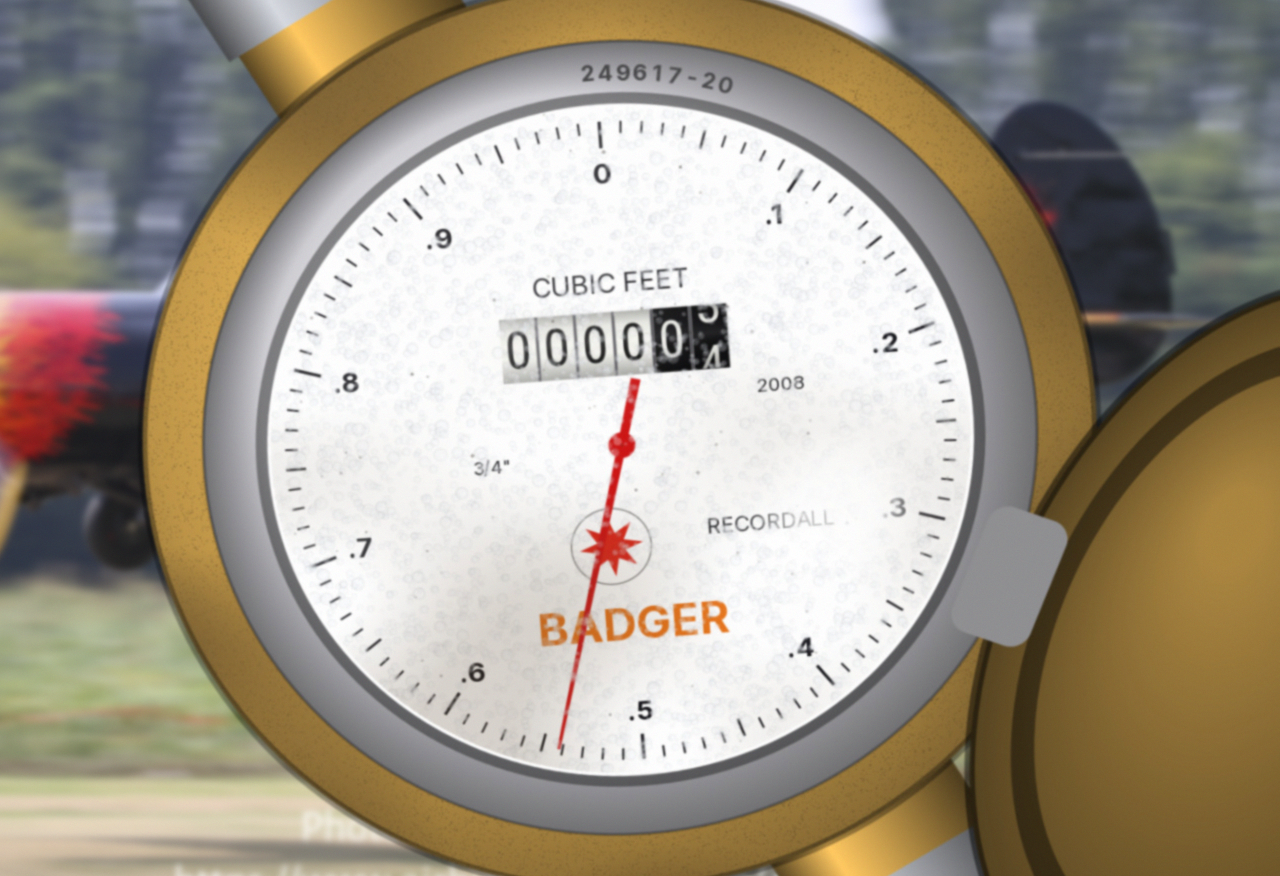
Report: 3.54; ft³
